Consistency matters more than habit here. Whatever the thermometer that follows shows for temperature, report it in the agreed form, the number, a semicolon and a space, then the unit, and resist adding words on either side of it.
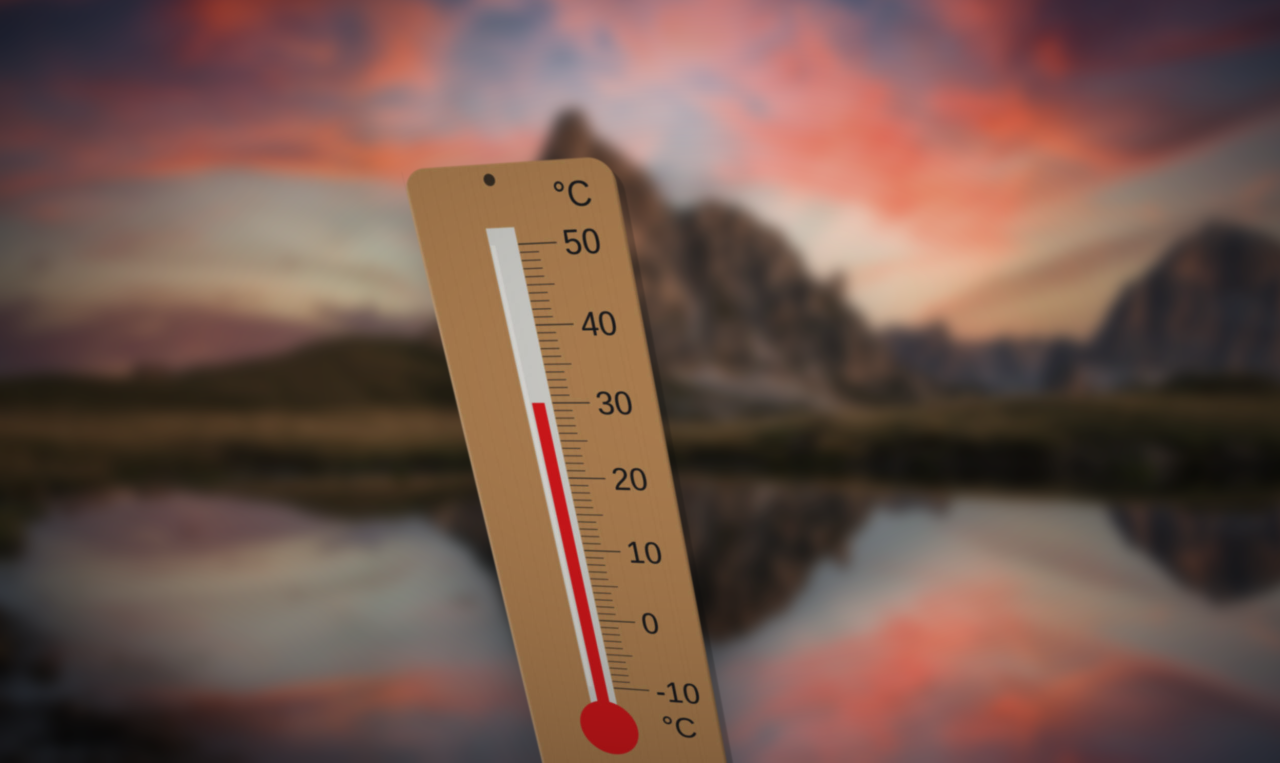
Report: 30; °C
